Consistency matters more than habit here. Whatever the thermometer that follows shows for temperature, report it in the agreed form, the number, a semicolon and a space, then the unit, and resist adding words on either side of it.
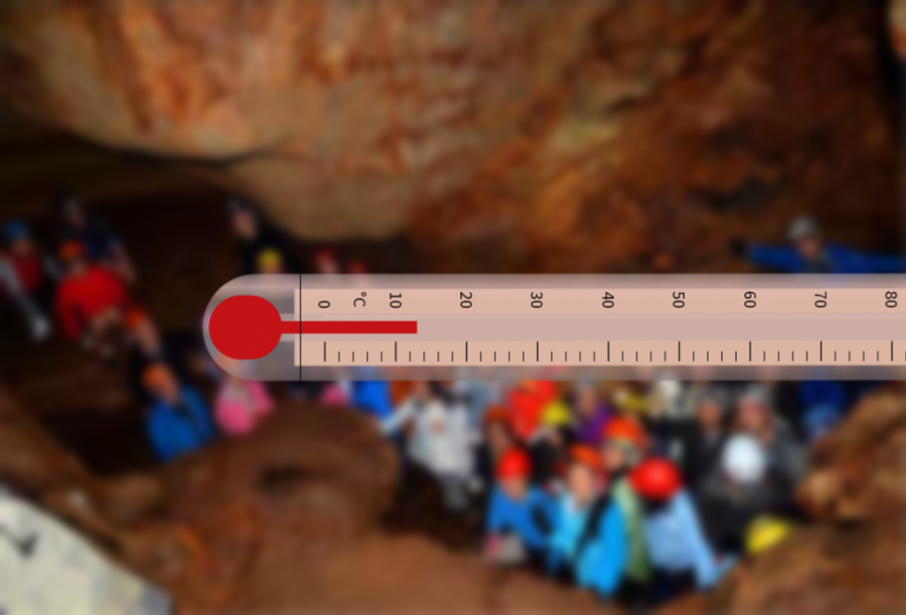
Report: 13; °C
